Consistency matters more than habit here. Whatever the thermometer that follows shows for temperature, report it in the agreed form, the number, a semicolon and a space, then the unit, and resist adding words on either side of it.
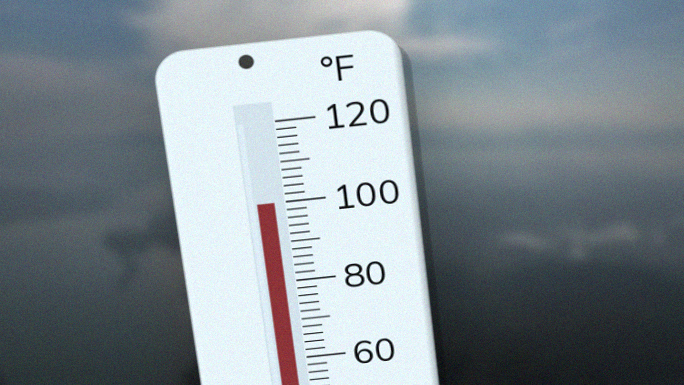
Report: 100; °F
